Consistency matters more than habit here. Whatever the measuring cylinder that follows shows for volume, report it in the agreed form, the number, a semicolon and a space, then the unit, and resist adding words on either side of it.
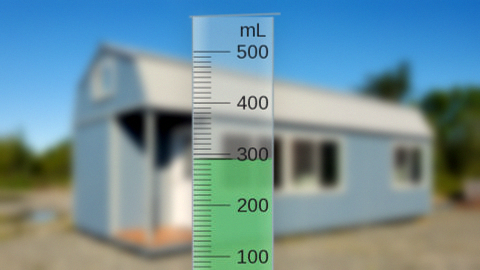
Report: 290; mL
